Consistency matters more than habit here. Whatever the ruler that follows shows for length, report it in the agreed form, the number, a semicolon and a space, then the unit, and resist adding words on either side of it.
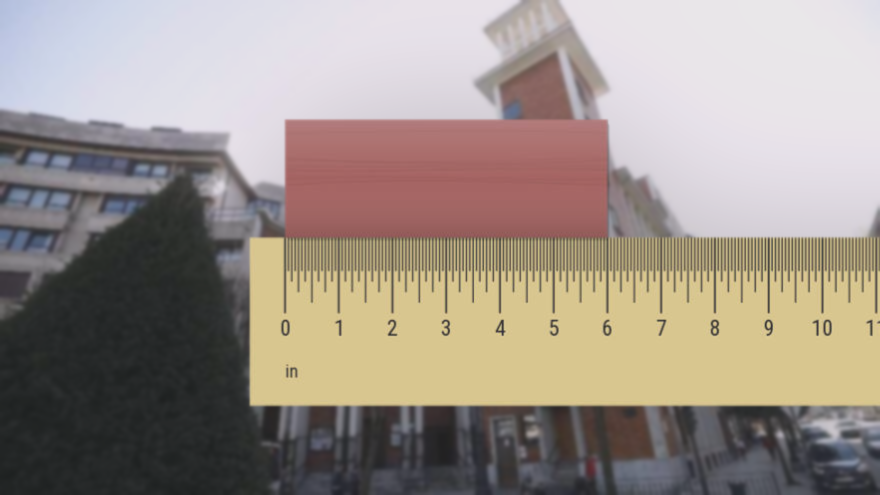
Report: 6; in
